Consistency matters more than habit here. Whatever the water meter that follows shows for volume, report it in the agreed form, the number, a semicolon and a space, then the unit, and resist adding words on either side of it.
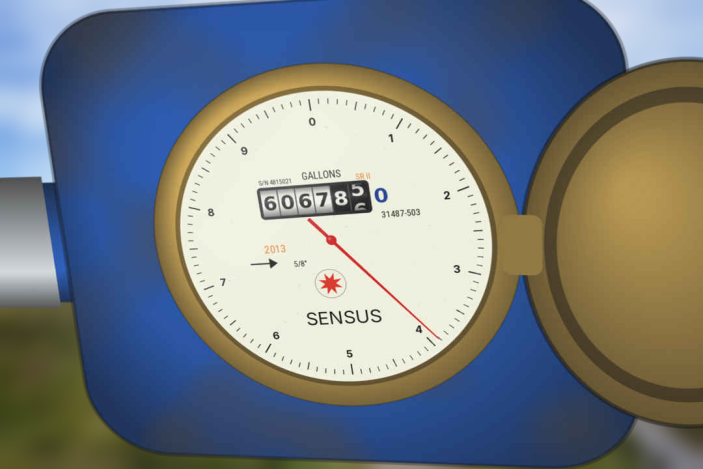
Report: 6067853.9; gal
